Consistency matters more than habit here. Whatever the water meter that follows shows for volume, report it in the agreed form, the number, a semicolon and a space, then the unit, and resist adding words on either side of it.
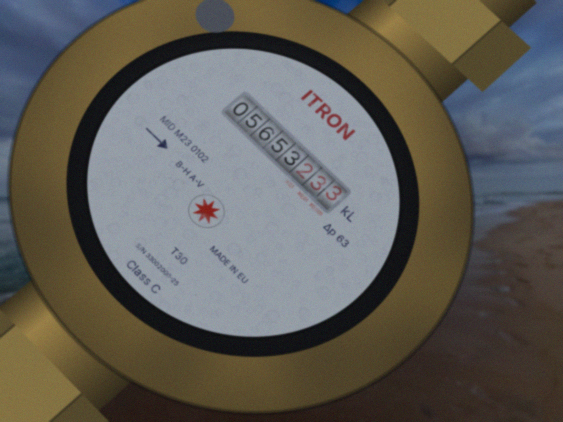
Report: 5653.233; kL
